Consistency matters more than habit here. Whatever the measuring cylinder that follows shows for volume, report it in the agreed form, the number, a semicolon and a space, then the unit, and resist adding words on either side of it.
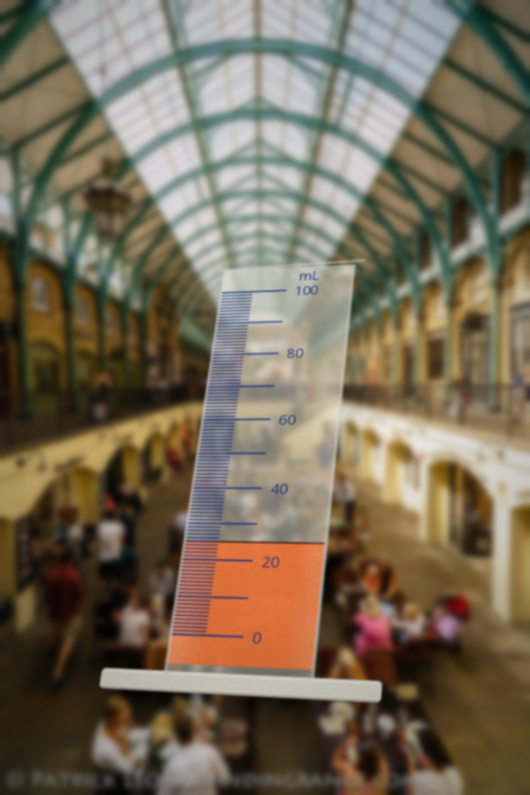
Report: 25; mL
